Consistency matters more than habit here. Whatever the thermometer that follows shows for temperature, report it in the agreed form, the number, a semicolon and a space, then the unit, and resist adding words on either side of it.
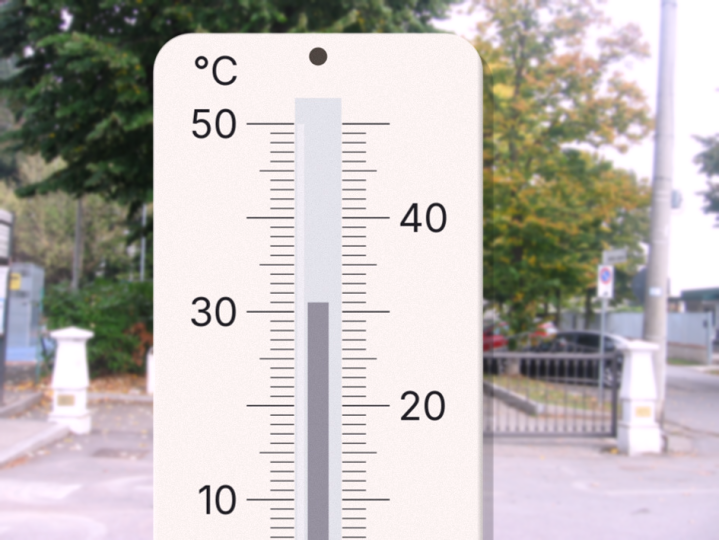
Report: 31; °C
